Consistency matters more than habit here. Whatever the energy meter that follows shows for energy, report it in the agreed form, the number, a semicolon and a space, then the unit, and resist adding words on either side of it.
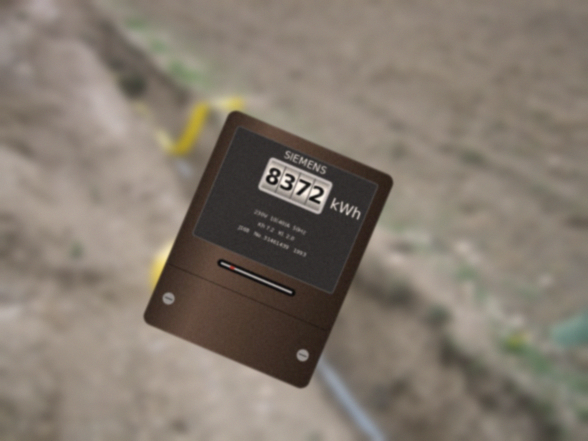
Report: 8372; kWh
